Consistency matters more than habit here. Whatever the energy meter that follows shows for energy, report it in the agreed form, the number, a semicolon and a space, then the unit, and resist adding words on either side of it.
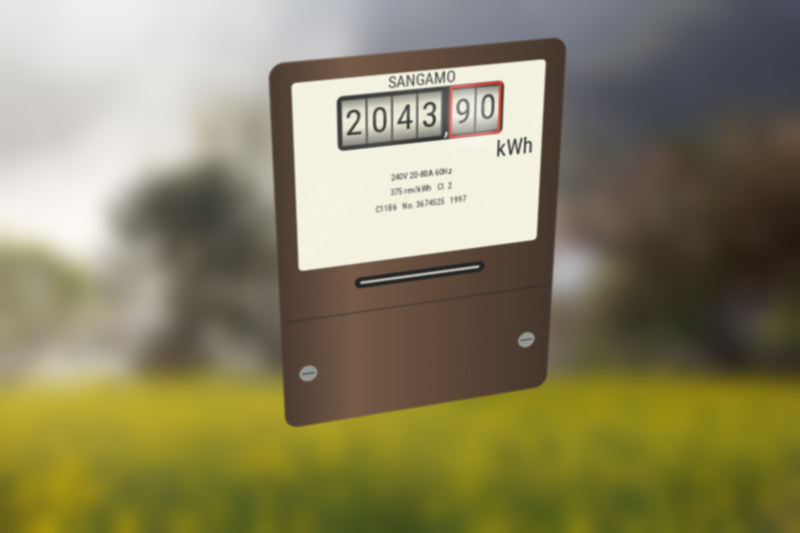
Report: 2043.90; kWh
